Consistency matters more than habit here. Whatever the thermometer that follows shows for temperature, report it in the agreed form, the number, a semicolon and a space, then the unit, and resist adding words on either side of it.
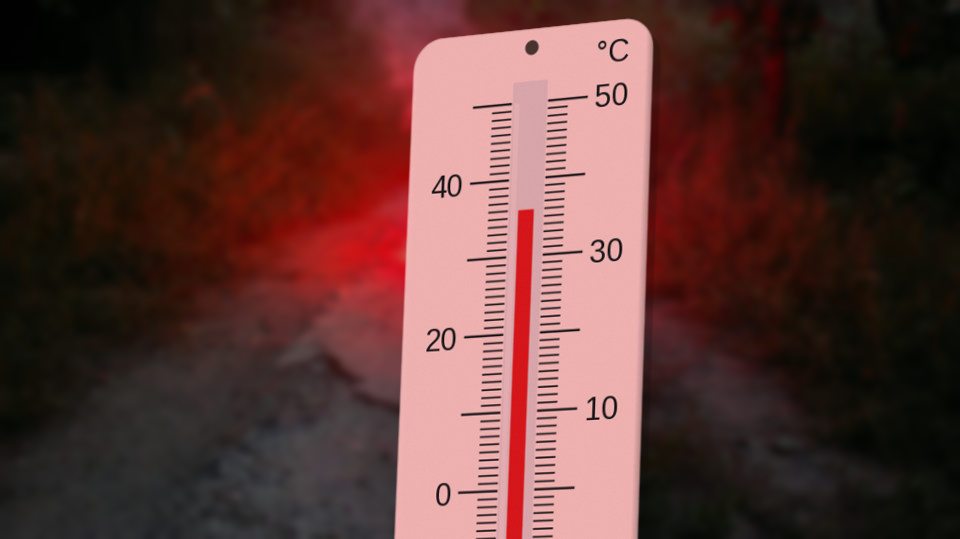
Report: 36; °C
